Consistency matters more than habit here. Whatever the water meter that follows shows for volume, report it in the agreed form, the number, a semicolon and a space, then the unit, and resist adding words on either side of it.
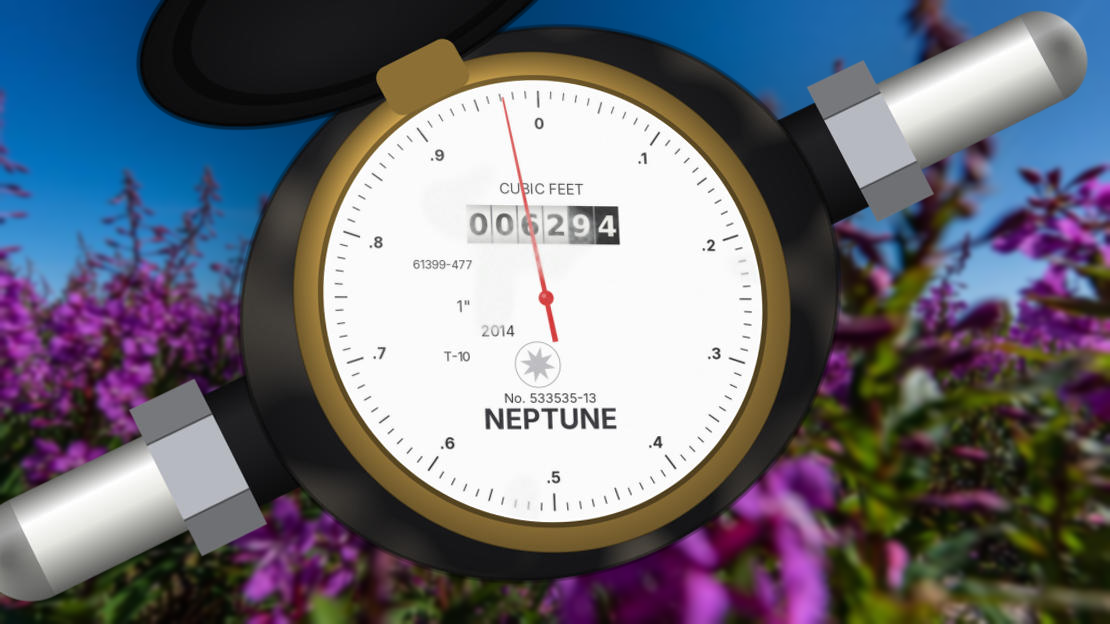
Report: 6293.97; ft³
